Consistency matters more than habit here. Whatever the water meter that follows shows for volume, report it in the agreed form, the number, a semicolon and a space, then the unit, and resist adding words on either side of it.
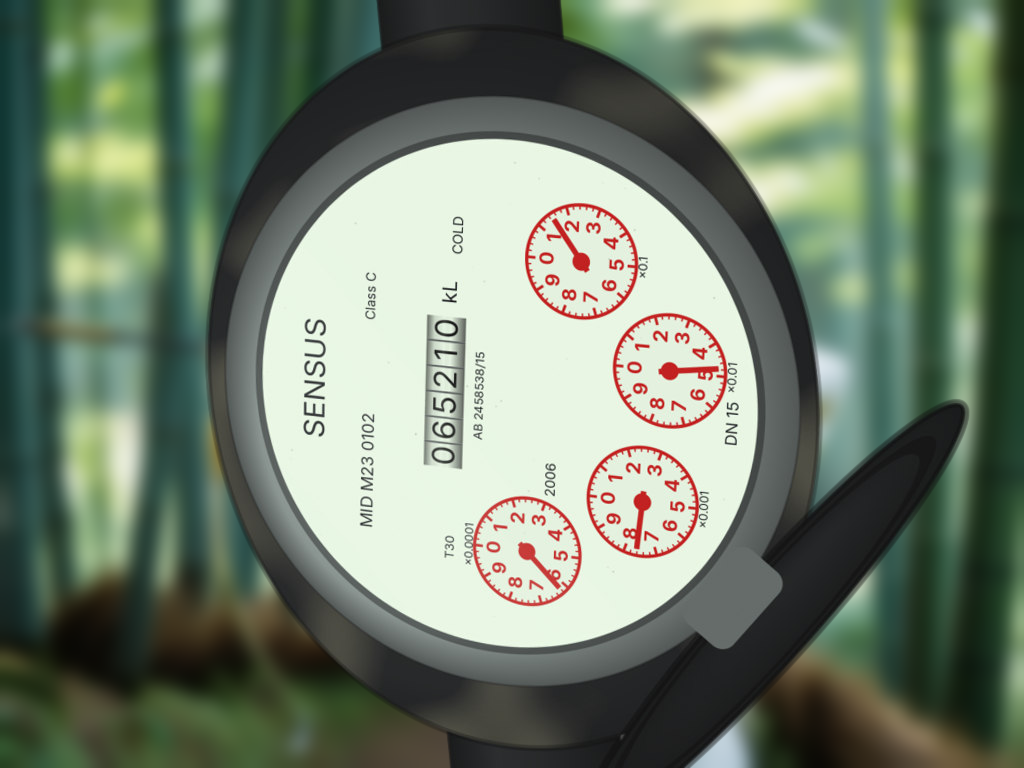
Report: 65210.1476; kL
